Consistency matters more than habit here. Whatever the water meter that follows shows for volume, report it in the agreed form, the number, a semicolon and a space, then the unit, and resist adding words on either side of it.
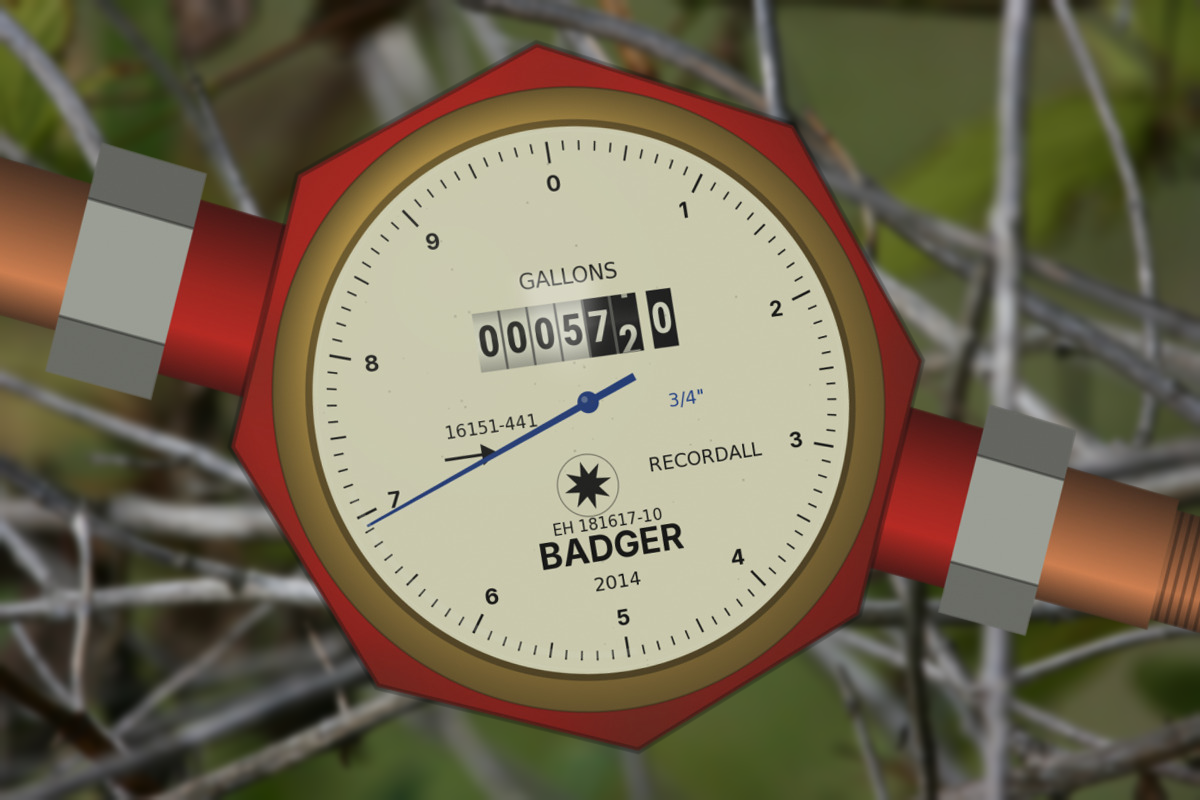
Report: 5716.9; gal
